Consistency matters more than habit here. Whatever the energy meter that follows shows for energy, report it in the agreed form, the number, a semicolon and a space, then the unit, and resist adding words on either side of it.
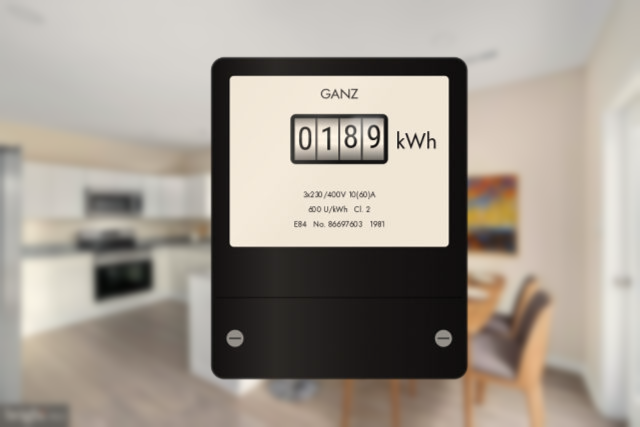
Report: 189; kWh
